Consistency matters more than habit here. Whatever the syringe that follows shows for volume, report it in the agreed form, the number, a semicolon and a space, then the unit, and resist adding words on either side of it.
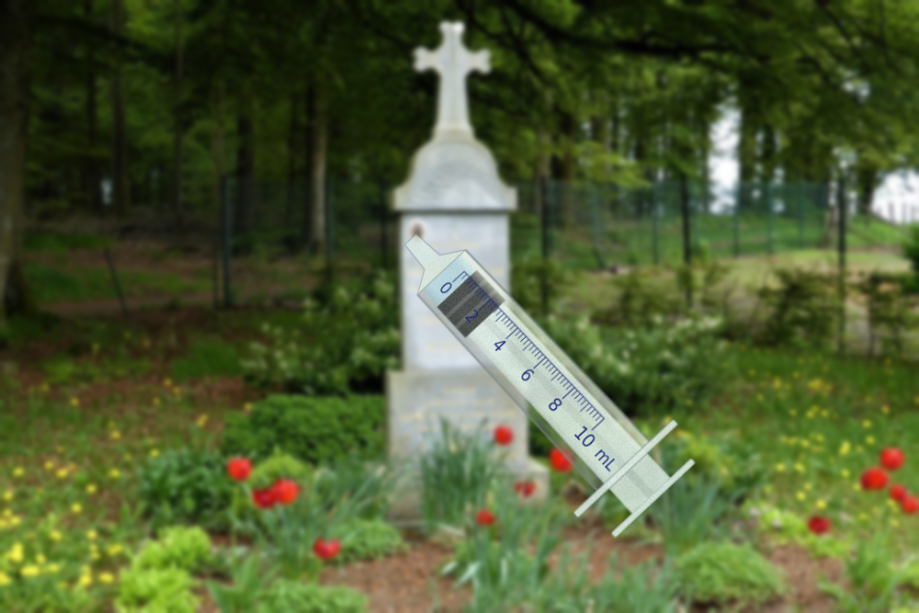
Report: 0.4; mL
